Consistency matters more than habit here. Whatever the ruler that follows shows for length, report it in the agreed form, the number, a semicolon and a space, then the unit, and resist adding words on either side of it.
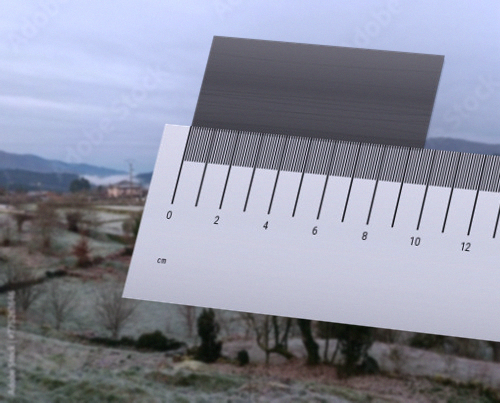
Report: 9.5; cm
